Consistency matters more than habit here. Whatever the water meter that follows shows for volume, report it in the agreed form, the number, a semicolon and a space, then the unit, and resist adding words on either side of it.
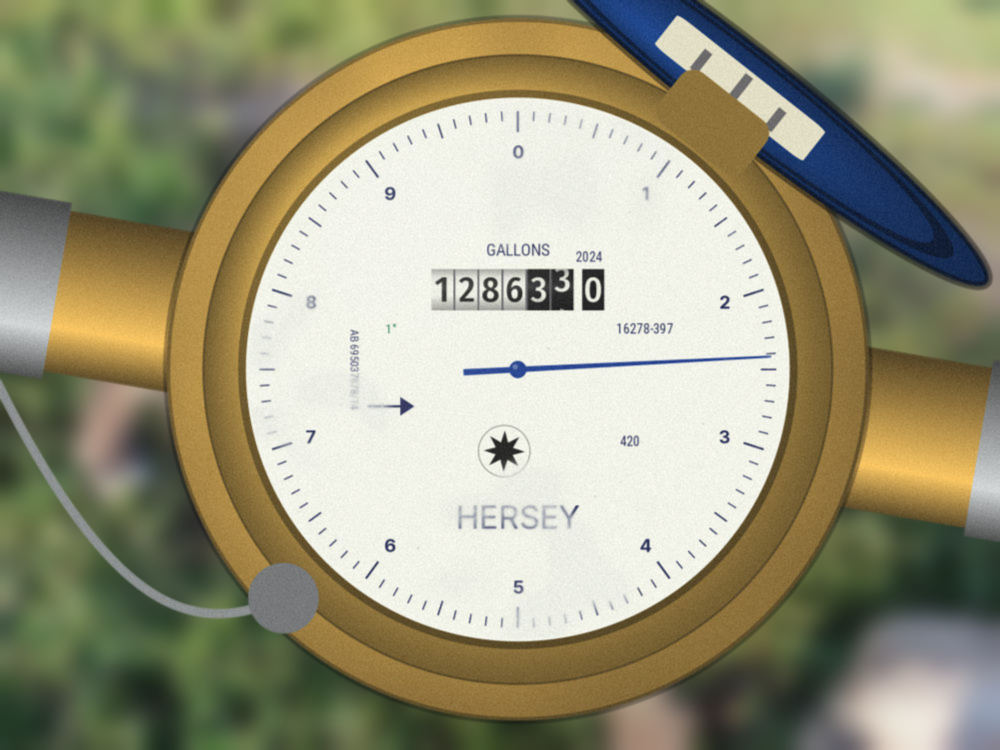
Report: 1286332.4; gal
